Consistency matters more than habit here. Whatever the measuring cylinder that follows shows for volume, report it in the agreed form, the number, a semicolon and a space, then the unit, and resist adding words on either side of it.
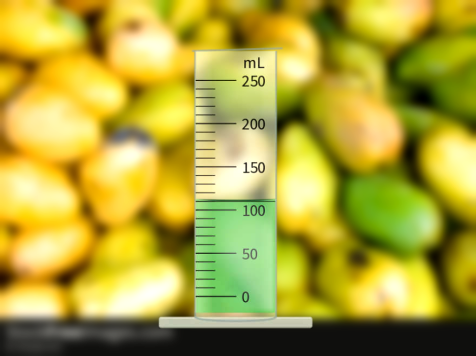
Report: 110; mL
